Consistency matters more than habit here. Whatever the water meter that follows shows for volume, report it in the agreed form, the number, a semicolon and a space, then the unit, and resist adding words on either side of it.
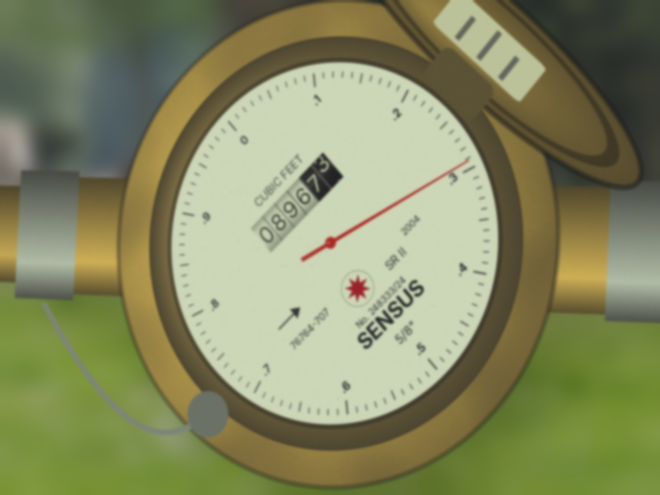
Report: 89673.29; ft³
